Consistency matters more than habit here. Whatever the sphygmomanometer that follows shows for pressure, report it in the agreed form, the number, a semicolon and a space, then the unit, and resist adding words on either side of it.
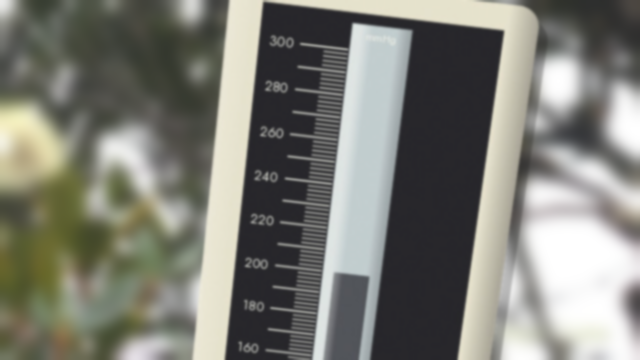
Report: 200; mmHg
